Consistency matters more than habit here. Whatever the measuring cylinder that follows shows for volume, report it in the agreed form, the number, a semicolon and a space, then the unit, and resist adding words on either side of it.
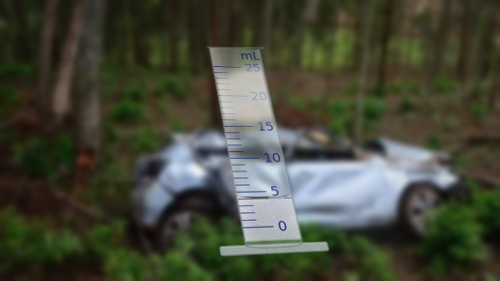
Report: 4; mL
